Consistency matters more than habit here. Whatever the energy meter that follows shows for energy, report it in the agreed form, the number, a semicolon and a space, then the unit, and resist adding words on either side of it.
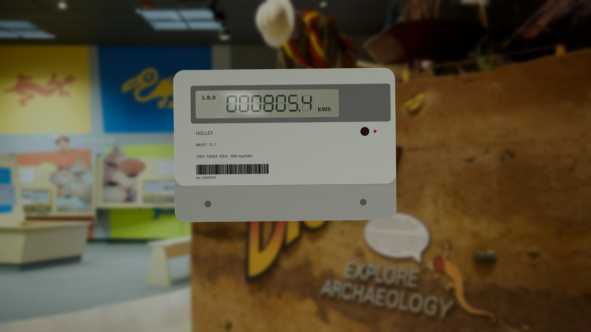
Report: 805.4; kWh
